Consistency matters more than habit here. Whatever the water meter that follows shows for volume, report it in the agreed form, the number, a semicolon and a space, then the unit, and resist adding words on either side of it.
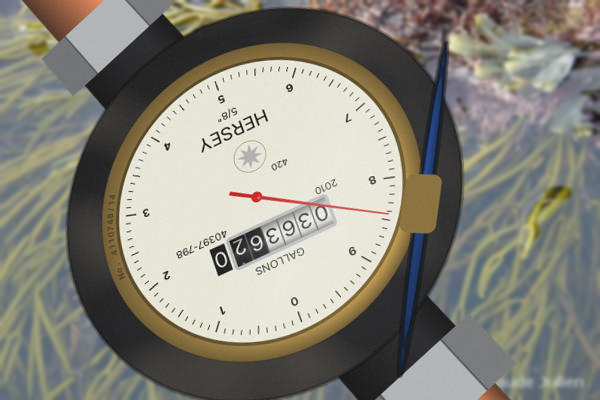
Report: 363618.4; gal
